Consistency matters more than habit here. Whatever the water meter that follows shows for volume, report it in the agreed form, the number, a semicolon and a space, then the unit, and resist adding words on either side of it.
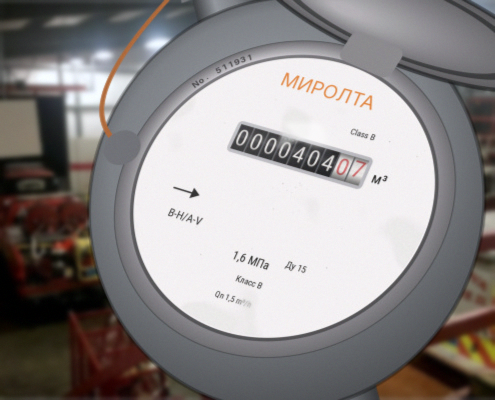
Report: 404.07; m³
